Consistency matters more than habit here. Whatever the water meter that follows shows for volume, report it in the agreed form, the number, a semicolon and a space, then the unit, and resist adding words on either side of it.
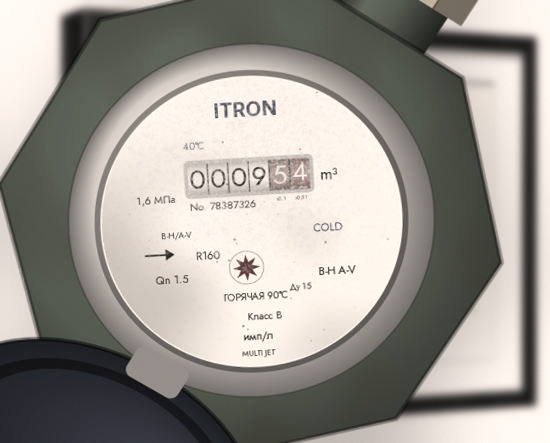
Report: 9.54; m³
